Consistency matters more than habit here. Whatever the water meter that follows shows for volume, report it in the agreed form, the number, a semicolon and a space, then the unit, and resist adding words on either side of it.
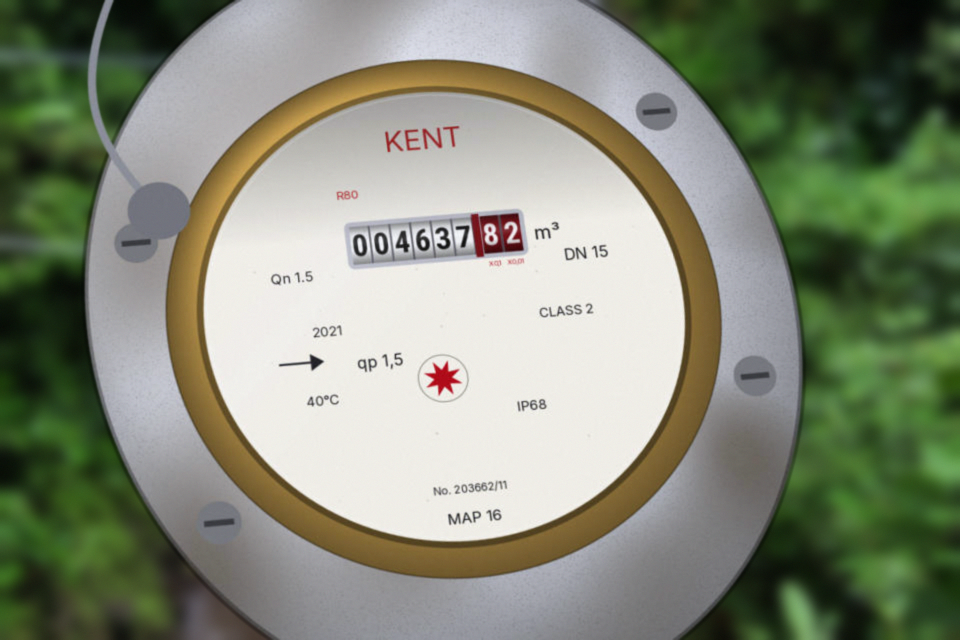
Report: 4637.82; m³
